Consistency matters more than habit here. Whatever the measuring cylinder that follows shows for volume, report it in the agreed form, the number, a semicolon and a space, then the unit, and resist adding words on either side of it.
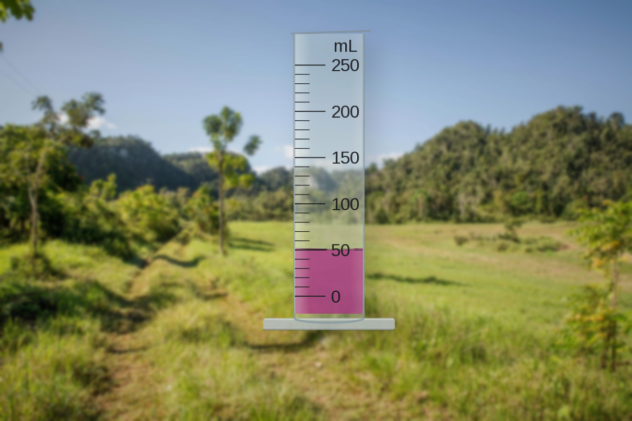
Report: 50; mL
